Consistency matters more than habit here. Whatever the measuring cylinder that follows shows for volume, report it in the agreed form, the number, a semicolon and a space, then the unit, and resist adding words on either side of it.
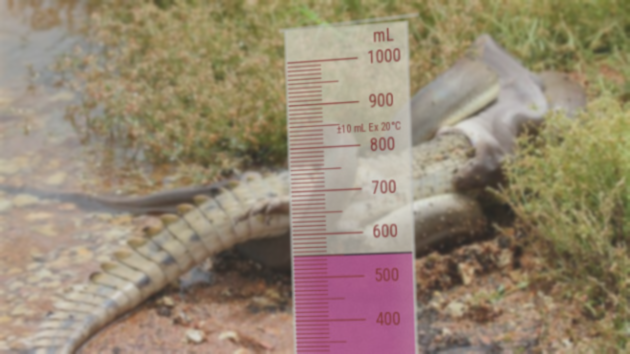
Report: 550; mL
